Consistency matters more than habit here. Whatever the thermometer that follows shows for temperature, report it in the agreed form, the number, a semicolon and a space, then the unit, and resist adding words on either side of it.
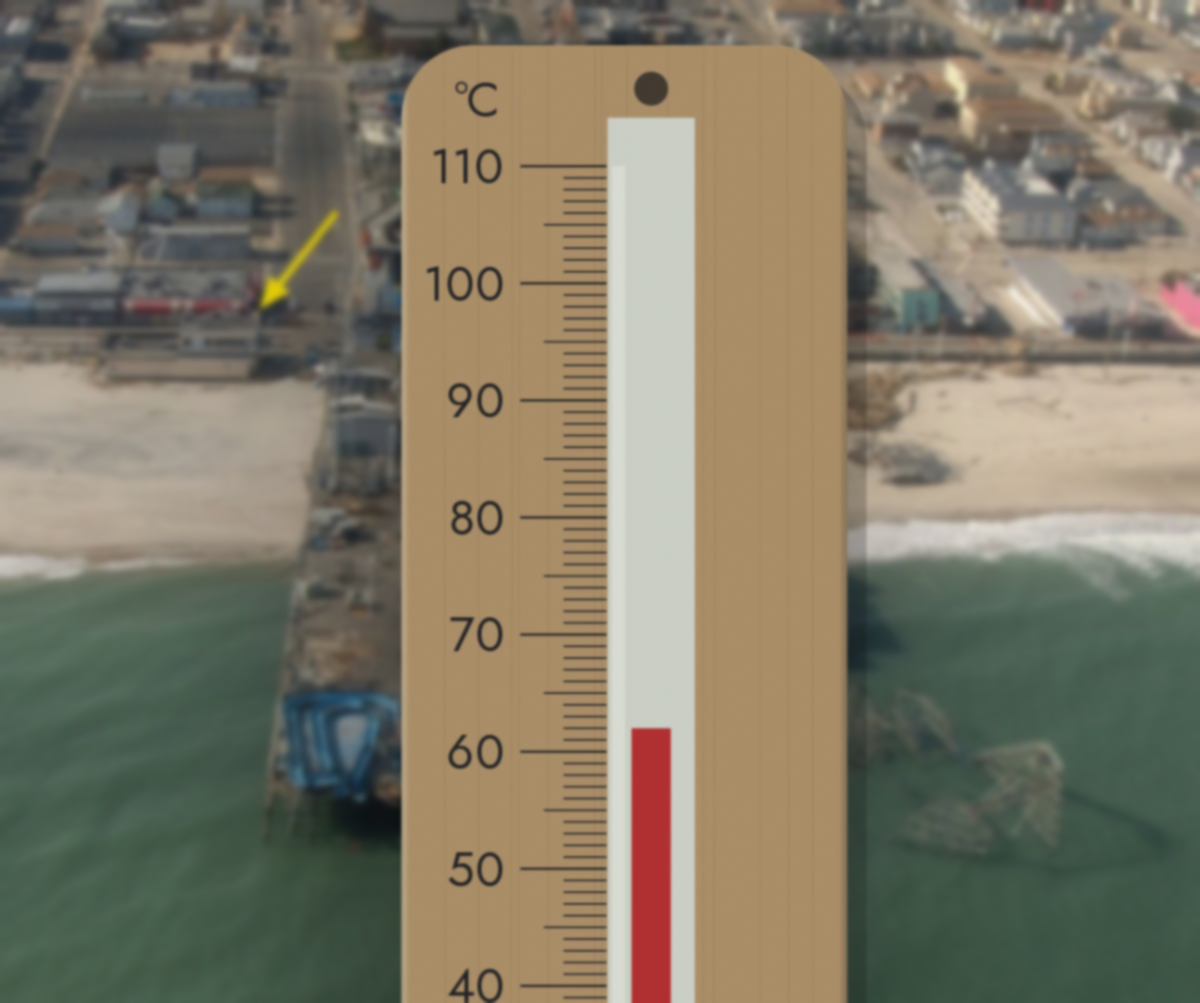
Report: 62; °C
